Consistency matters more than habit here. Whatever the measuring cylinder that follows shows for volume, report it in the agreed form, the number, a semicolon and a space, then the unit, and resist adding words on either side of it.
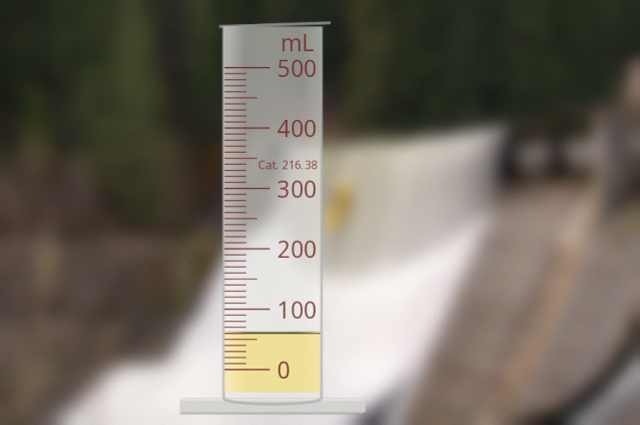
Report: 60; mL
